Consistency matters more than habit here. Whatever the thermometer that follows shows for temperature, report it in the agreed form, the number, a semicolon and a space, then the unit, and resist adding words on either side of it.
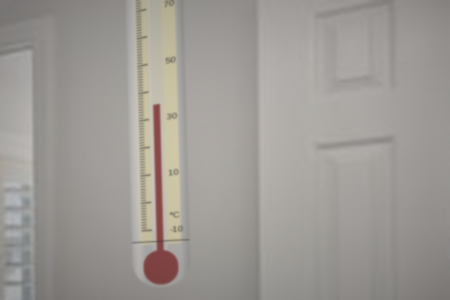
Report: 35; °C
